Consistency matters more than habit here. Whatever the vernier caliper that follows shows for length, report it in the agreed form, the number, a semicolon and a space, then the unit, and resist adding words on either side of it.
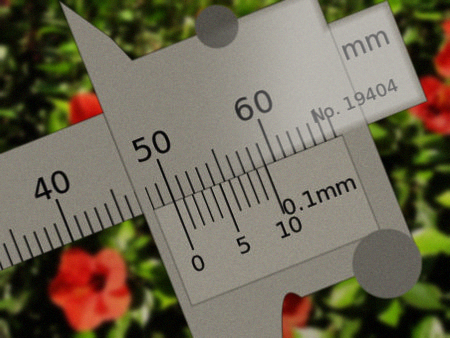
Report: 50.0; mm
